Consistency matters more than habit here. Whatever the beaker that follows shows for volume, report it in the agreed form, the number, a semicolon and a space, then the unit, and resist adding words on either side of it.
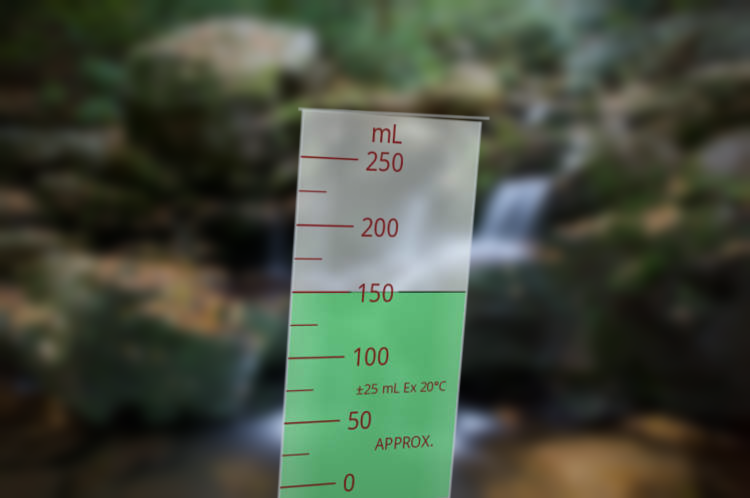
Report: 150; mL
